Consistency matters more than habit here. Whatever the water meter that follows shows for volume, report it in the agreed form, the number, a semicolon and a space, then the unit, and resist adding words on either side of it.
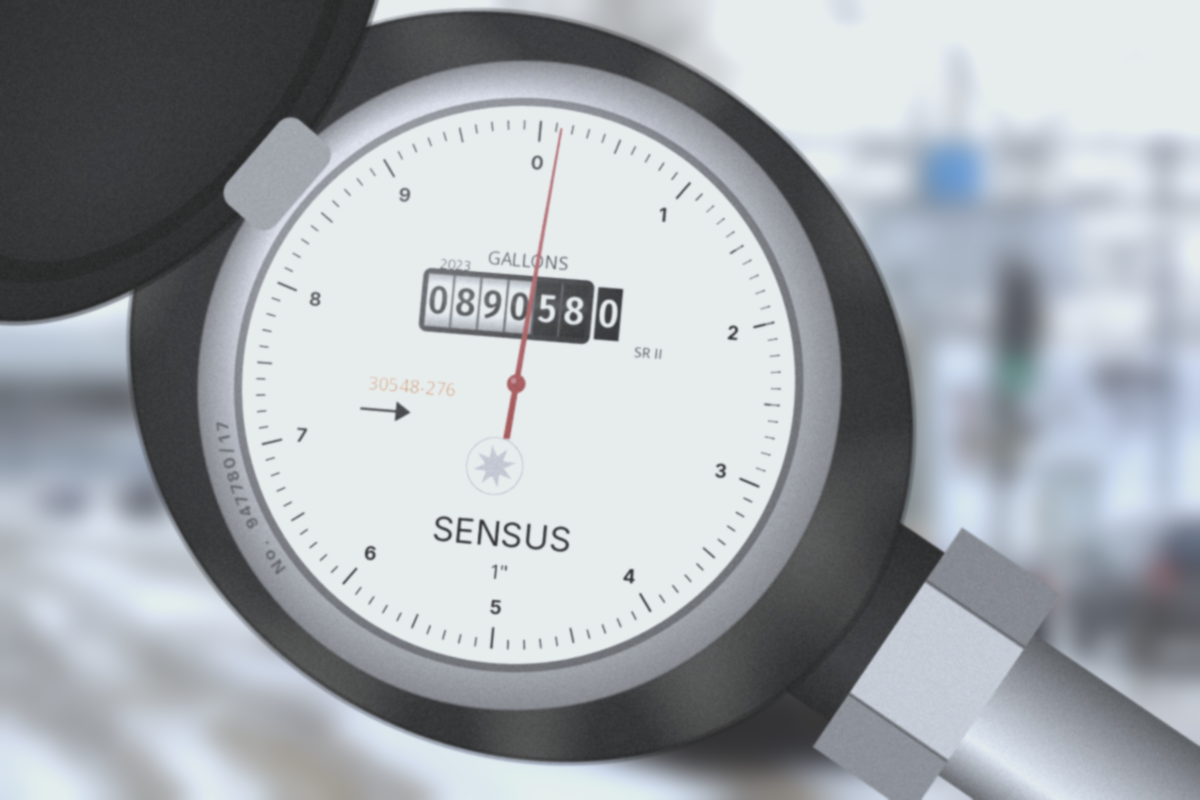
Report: 890580.1; gal
